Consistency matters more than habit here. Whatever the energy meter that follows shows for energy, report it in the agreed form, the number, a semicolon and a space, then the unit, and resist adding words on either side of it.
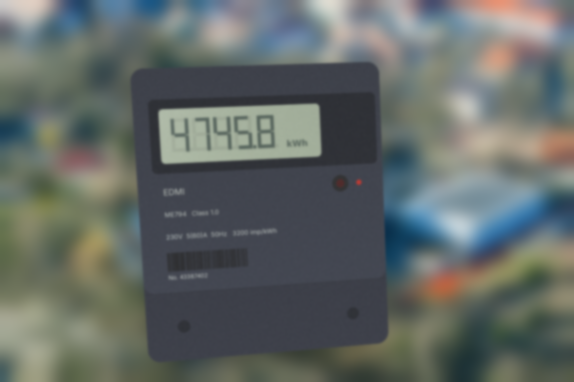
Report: 4745.8; kWh
